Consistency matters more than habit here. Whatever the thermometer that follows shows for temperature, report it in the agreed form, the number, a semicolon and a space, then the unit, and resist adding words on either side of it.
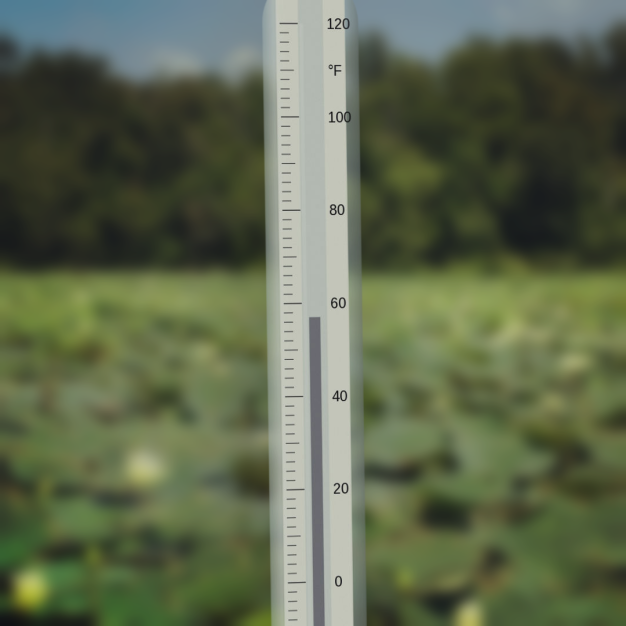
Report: 57; °F
